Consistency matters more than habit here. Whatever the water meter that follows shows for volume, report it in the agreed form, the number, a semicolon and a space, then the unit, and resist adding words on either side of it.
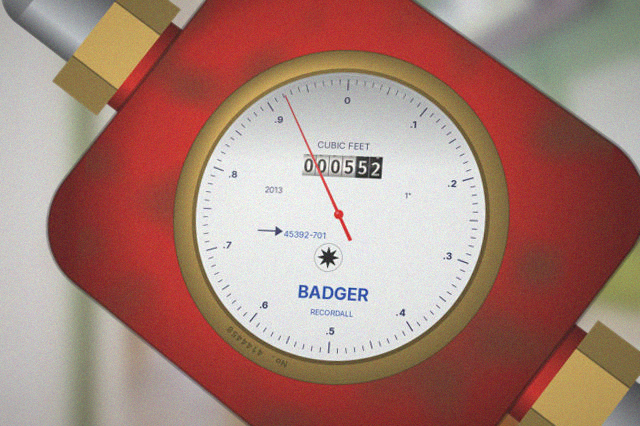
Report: 551.92; ft³
